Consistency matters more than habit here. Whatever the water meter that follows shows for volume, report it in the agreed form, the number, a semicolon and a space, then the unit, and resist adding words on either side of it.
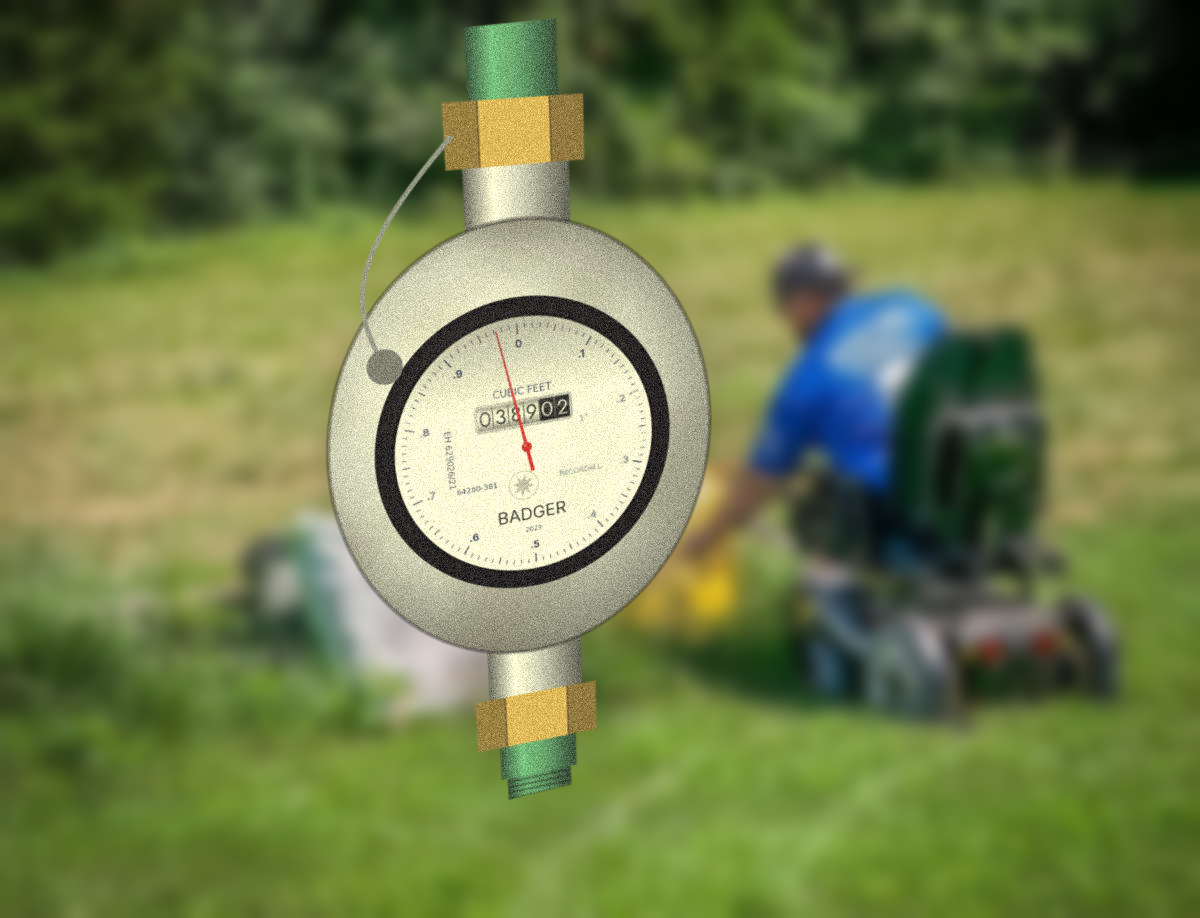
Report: 38901.97; ft³
